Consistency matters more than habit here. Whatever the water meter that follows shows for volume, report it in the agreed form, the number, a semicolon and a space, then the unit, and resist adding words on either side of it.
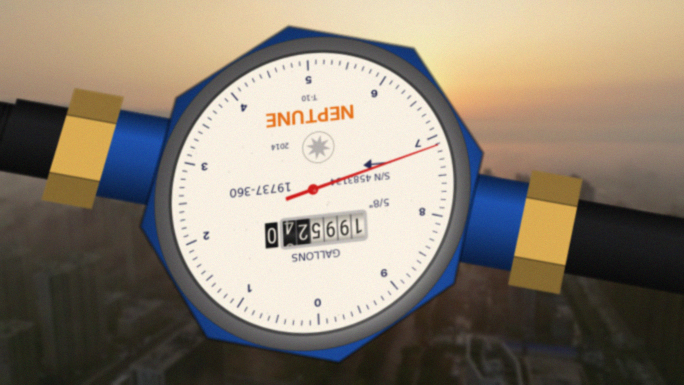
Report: 1995237.1; gal
